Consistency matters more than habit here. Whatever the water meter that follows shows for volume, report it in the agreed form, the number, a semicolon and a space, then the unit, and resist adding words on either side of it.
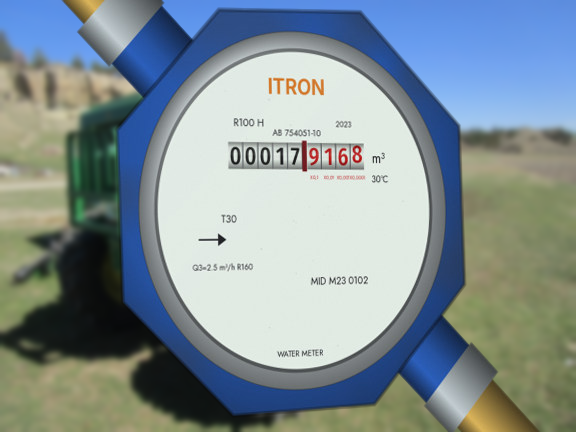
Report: 17.9168; m³
